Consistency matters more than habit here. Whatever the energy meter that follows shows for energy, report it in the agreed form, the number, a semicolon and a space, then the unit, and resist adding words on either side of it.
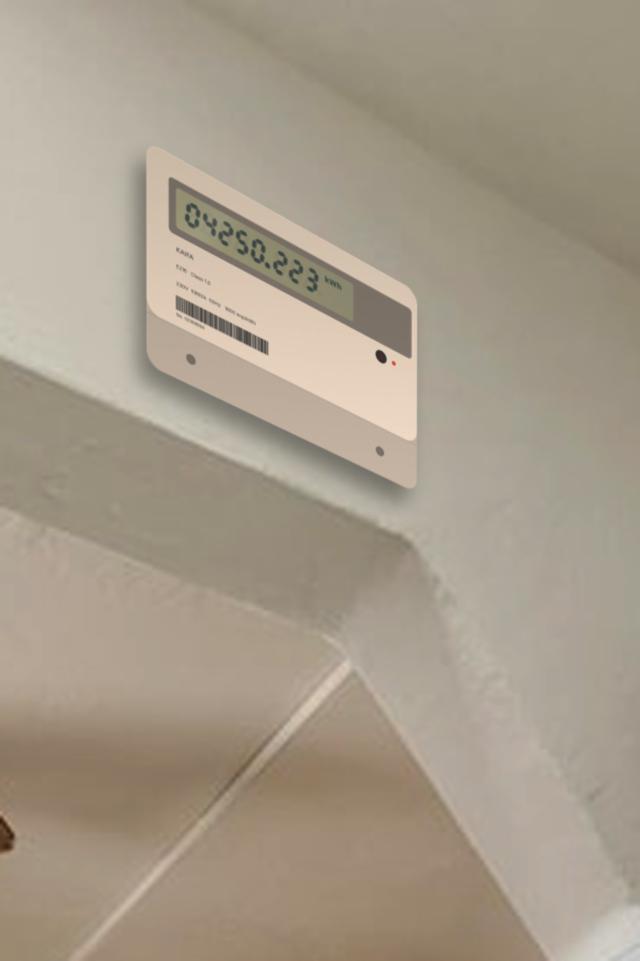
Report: 4250.223; kWh
